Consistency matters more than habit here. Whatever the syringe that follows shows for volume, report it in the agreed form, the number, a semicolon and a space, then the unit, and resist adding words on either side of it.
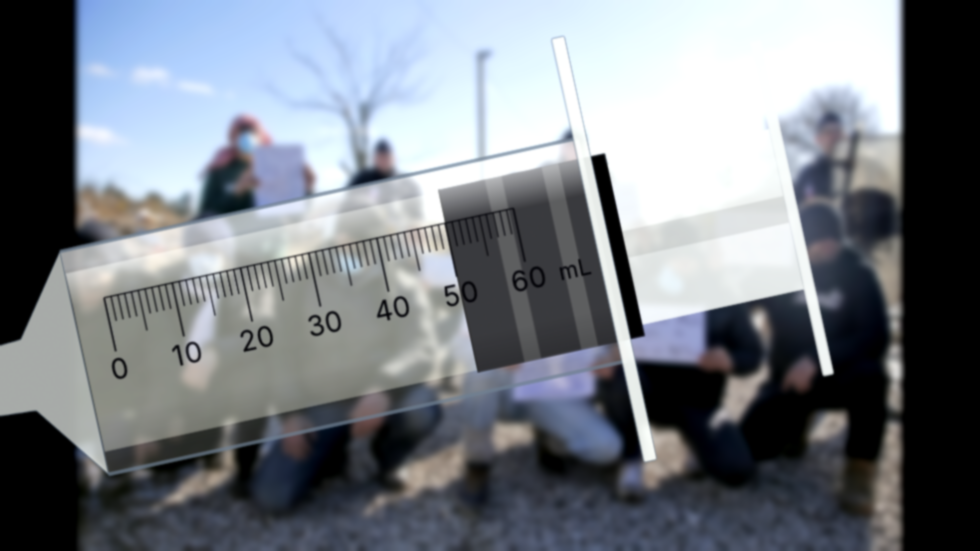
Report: 50; mL
